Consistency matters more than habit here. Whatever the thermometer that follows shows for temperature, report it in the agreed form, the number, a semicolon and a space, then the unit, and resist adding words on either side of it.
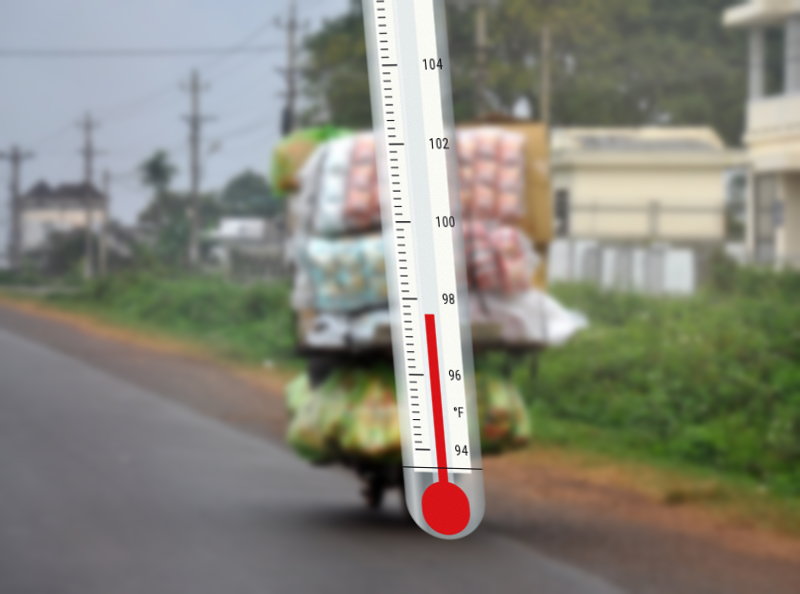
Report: 97.6; °F
